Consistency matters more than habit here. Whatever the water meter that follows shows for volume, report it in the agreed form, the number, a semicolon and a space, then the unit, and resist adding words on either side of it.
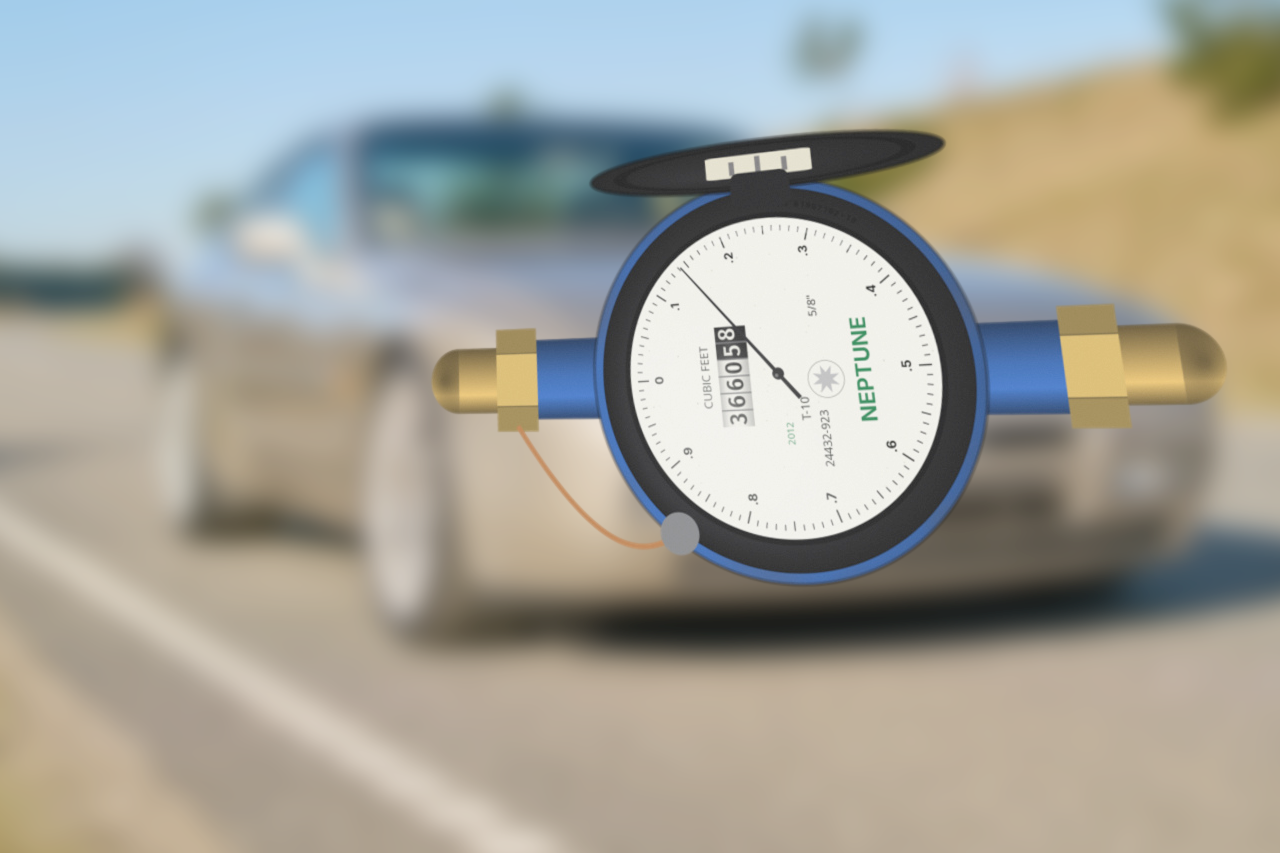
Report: 366058.14; ft³
